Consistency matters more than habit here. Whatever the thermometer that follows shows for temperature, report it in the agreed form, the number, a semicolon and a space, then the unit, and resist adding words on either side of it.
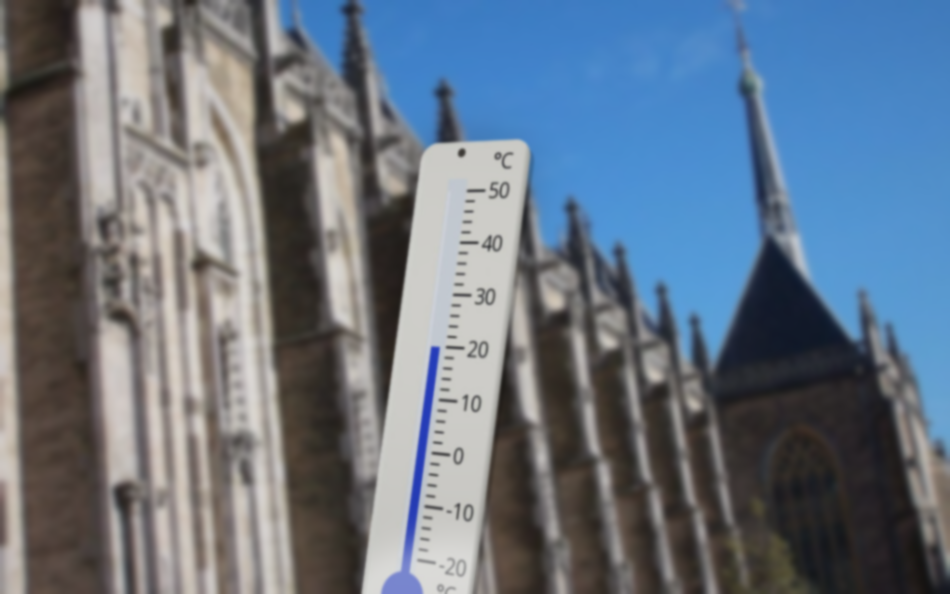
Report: 20; °C
